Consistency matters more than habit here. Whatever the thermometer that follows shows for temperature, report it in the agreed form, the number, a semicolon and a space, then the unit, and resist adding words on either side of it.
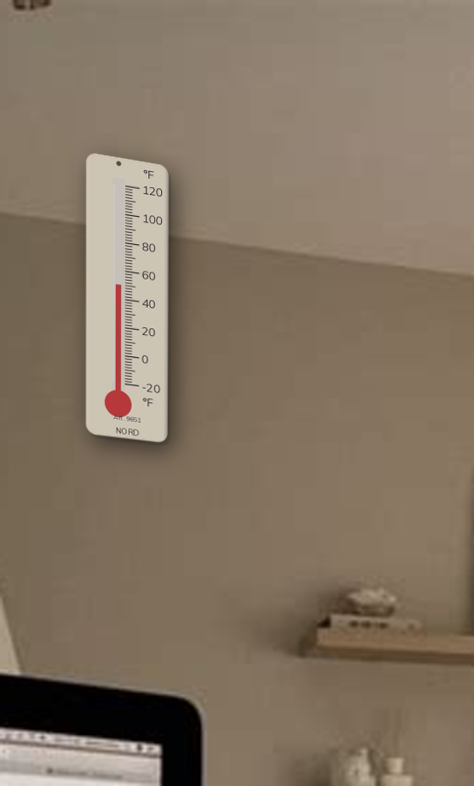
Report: 50; °F
